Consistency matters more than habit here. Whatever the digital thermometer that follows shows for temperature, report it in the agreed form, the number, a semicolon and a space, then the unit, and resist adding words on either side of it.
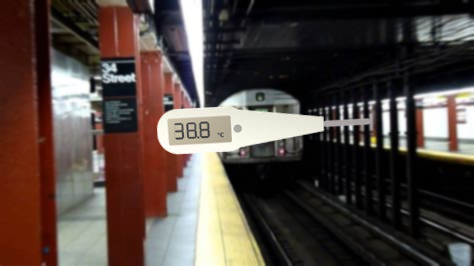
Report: 38.8; °C
